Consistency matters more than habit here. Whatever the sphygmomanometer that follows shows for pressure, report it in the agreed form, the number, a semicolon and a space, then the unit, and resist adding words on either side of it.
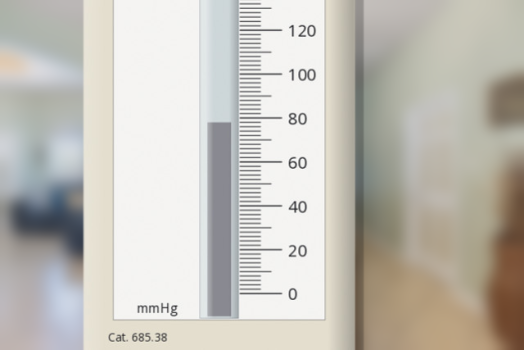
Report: 78; mmHg
